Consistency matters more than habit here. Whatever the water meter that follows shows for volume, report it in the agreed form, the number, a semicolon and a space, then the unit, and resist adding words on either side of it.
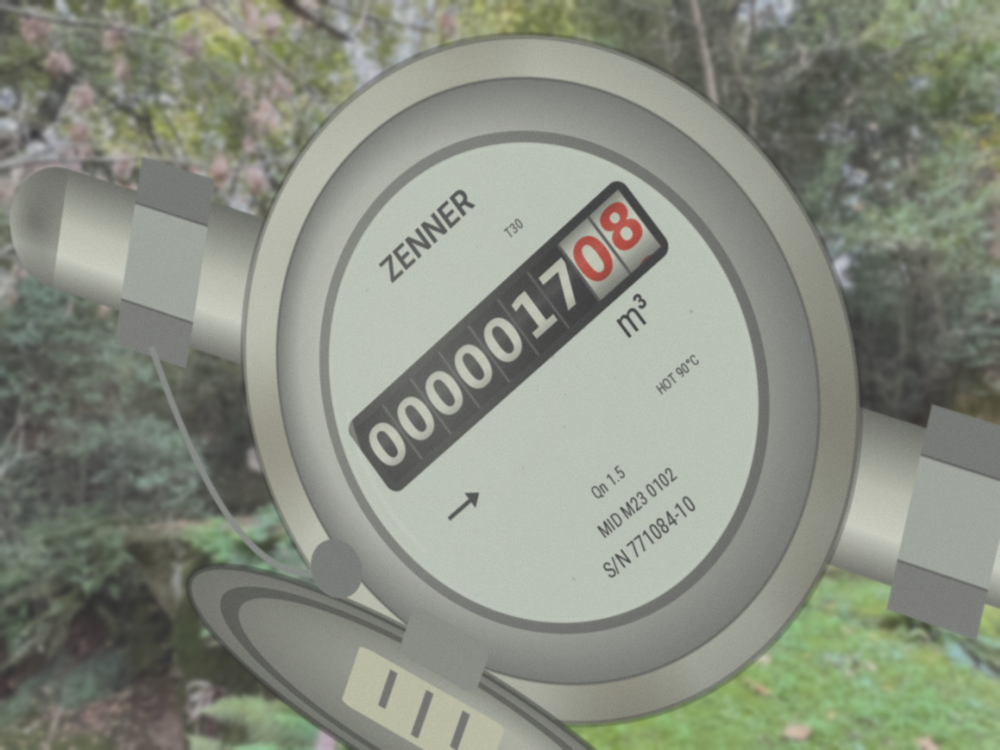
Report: 17.08; m³
